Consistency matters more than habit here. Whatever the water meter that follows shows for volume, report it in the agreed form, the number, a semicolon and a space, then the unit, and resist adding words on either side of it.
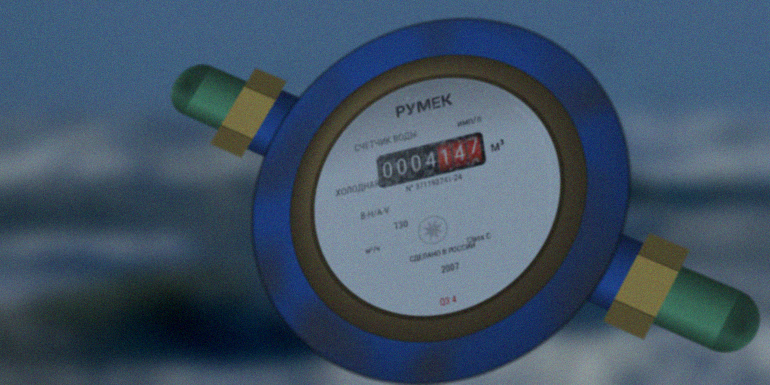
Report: 4.147; m³
